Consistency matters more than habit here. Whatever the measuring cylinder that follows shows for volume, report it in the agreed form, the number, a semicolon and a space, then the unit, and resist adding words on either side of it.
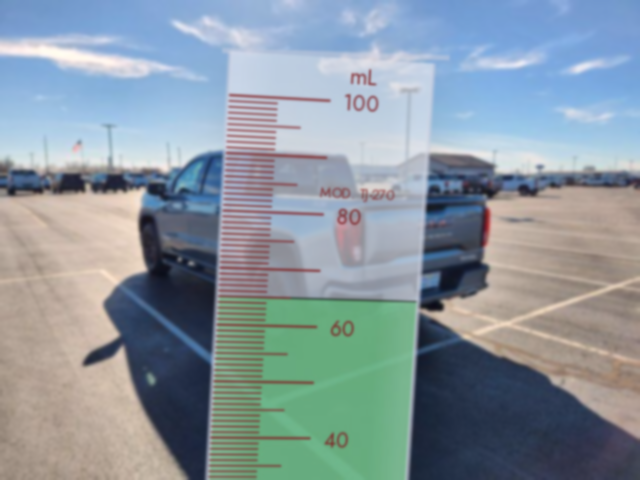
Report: 65; mL
